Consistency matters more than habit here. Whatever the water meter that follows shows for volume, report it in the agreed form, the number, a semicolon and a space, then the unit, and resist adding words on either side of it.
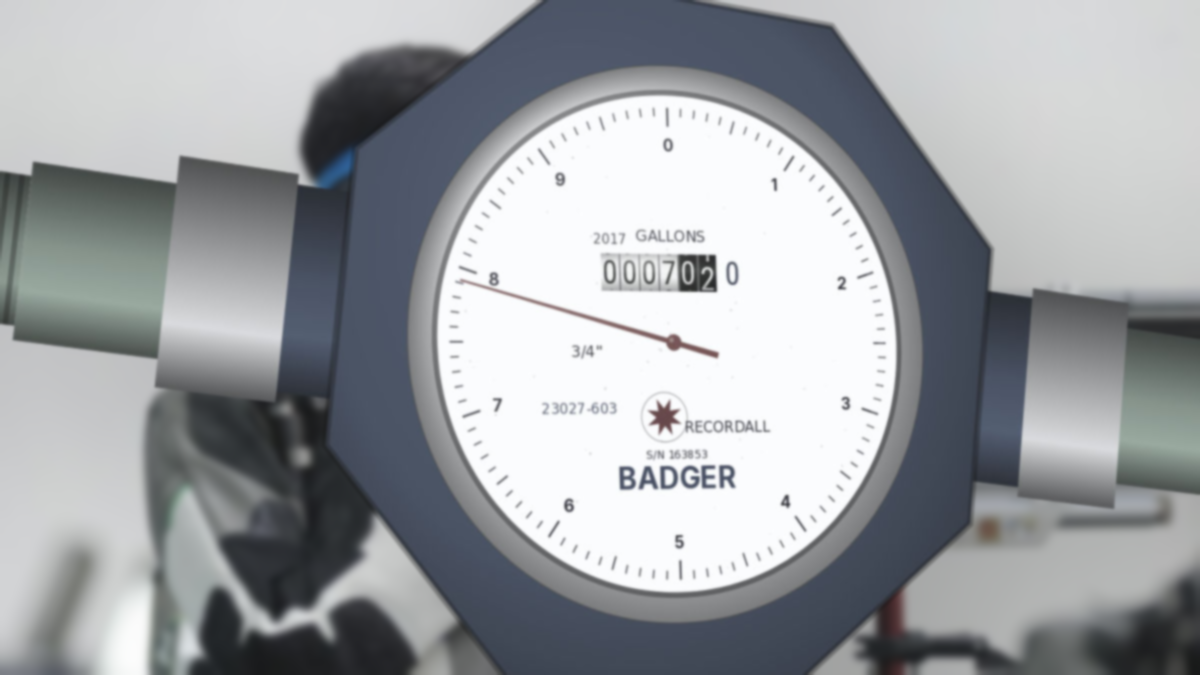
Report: 7017.9; gal
